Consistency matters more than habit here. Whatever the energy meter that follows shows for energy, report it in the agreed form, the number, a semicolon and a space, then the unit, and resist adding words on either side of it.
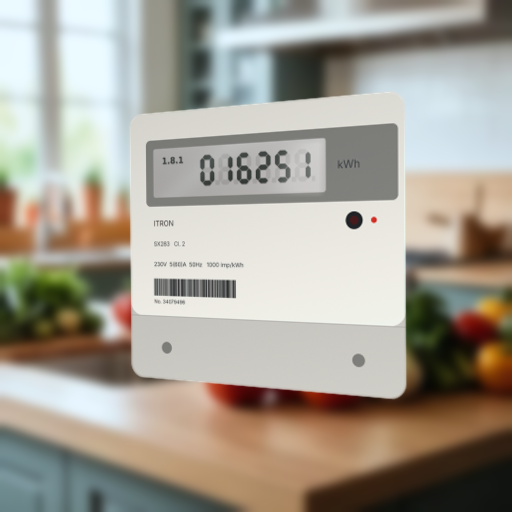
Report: 16251; kWh
